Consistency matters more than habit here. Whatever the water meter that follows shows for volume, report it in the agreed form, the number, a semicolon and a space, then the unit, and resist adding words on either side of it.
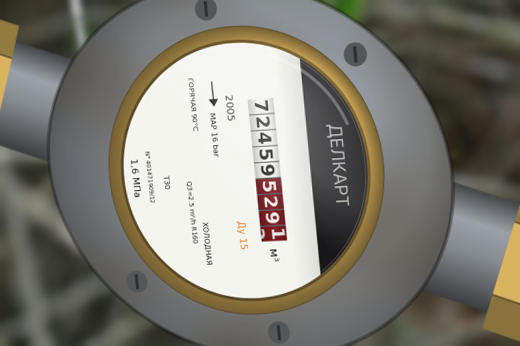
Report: 72459.5291; m³
